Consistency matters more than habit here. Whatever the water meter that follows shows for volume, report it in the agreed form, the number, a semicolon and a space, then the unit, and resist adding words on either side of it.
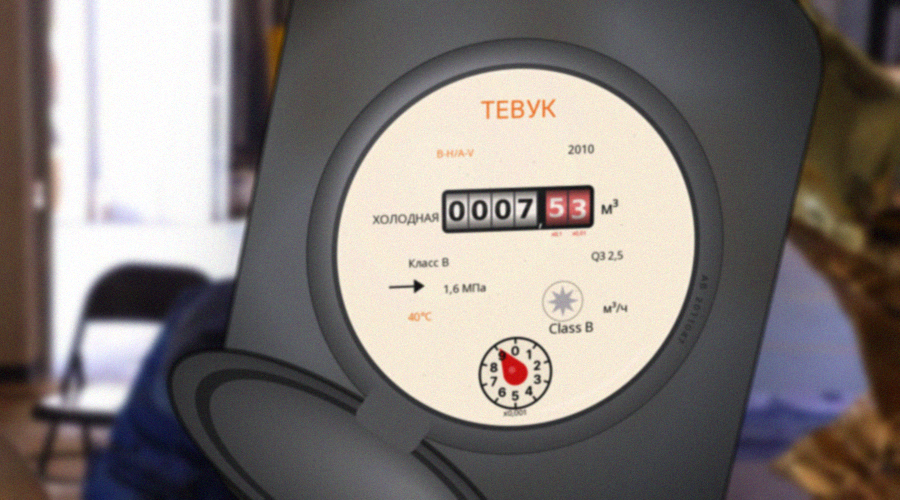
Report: 7.529; m³
